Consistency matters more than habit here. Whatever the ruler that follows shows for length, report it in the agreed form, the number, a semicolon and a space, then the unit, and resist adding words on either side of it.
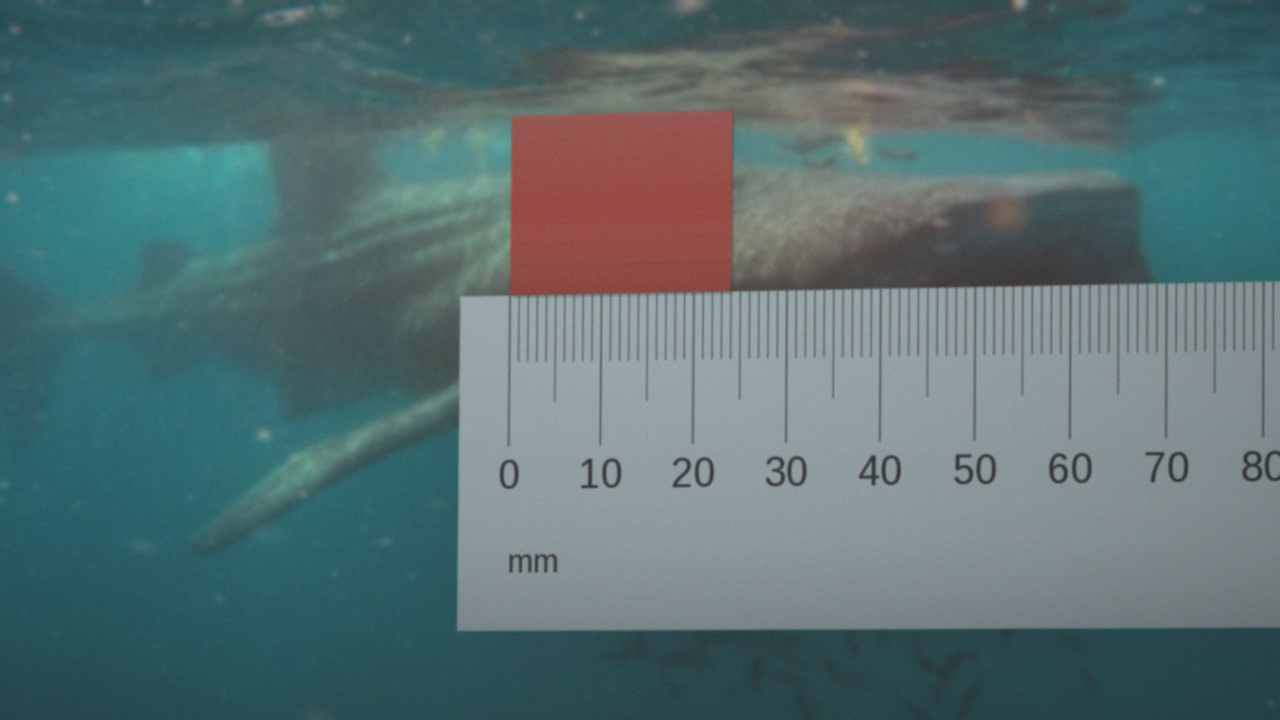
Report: 24; mm
